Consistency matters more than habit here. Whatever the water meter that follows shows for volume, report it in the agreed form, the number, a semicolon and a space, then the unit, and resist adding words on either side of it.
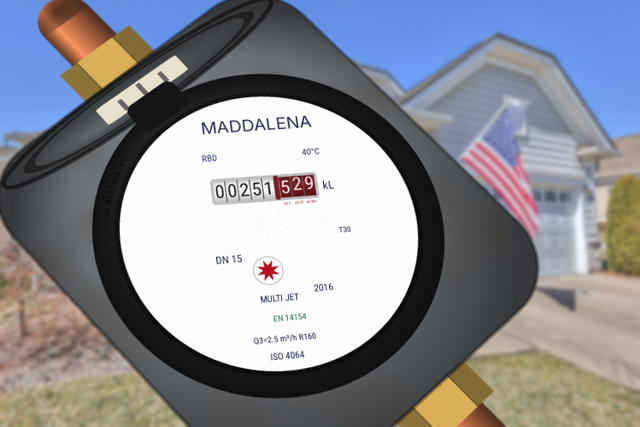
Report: 251.529; kL
